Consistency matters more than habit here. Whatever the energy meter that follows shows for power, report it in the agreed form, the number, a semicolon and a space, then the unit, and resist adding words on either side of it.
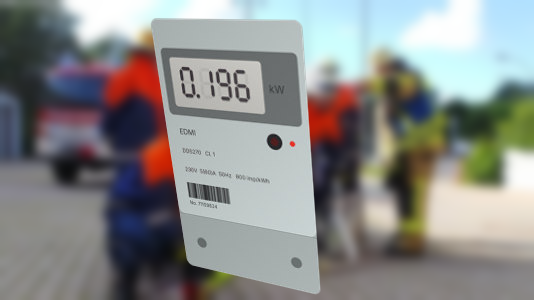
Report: 0.196; kW
